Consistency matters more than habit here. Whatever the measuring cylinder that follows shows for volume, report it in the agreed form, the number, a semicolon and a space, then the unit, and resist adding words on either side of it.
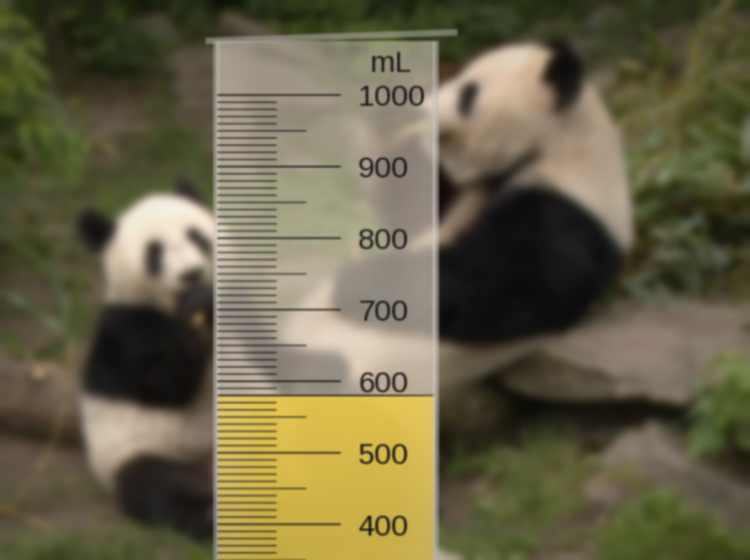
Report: 580; mL
